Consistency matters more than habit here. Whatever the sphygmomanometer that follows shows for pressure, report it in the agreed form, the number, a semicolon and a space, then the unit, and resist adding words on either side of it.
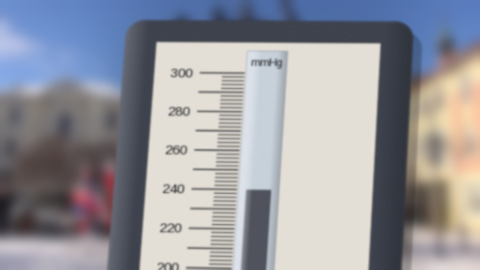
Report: 240; mmHg
